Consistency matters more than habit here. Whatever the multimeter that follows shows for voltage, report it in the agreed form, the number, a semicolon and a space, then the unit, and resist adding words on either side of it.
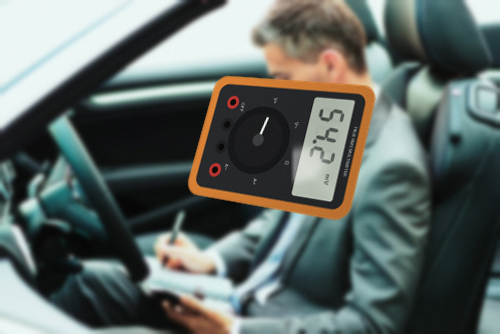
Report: 54.2; mV
